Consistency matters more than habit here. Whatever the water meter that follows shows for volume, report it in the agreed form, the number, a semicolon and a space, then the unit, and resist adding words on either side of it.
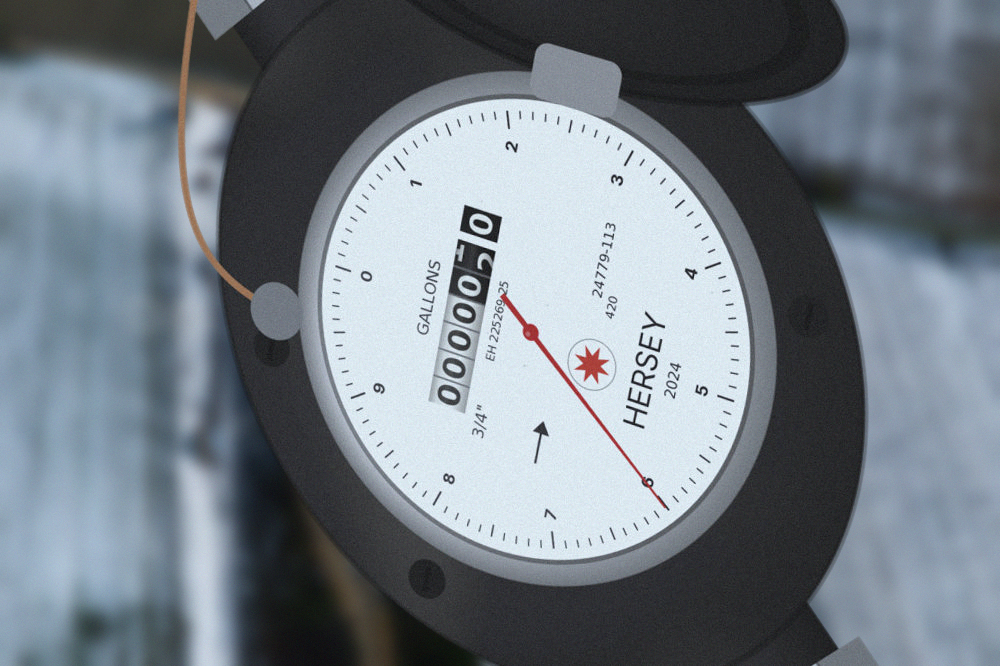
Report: 16.0; gal
